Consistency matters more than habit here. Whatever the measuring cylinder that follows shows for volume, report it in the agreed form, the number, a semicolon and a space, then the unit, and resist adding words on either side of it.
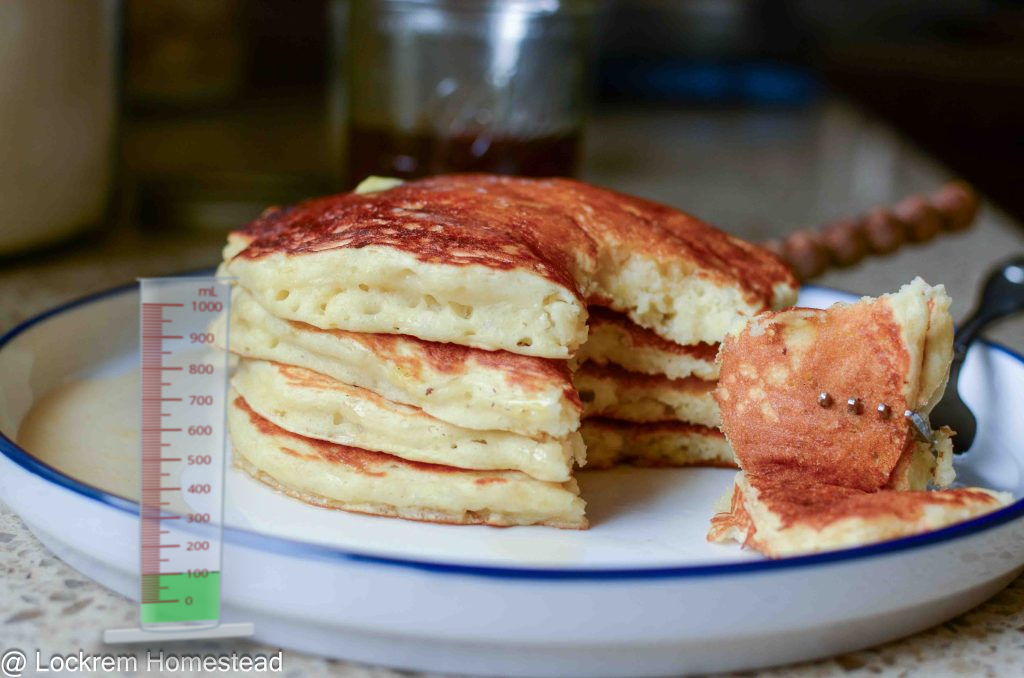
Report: 100; mL
